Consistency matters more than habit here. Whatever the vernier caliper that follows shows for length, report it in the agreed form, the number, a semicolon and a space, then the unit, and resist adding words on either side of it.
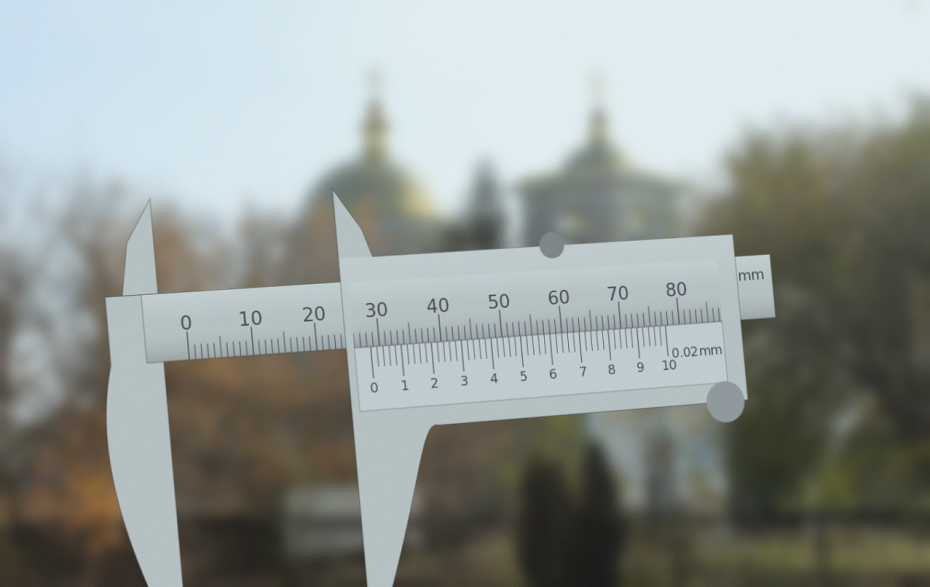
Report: 28.6; mm
